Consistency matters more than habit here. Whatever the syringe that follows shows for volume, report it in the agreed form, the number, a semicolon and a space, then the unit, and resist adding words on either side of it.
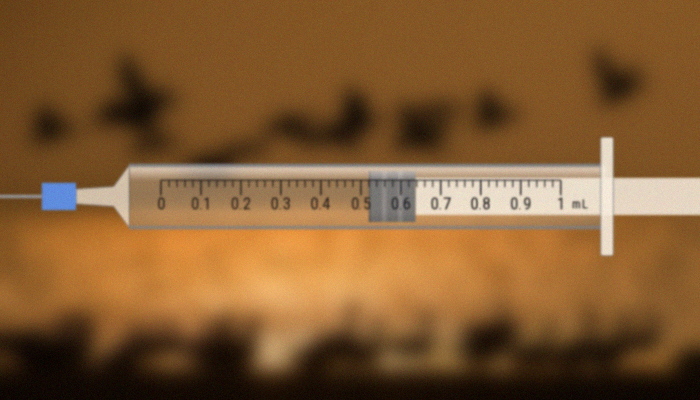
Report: 0.52; mL
